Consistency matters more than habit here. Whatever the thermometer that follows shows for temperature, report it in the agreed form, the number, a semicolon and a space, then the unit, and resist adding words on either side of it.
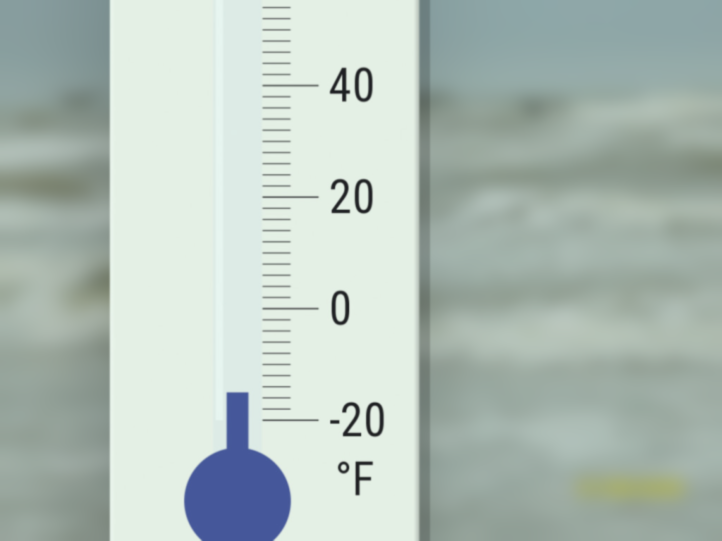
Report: -15; °F
